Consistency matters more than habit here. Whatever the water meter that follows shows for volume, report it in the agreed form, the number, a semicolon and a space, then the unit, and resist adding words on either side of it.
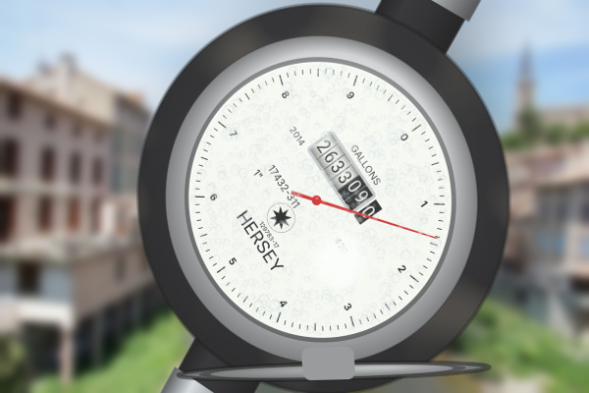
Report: 2633091.4; gal
